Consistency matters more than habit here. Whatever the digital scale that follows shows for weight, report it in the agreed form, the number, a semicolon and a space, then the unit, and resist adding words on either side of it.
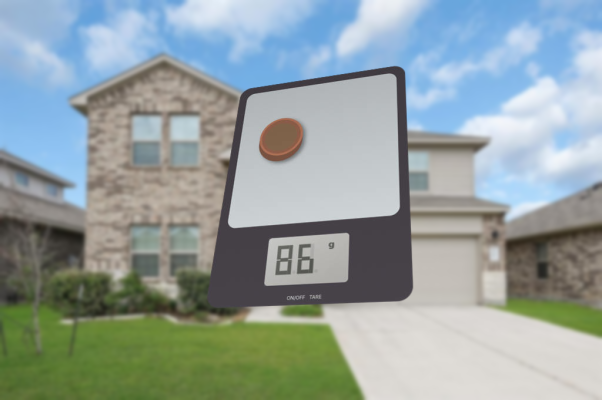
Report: 86; g
